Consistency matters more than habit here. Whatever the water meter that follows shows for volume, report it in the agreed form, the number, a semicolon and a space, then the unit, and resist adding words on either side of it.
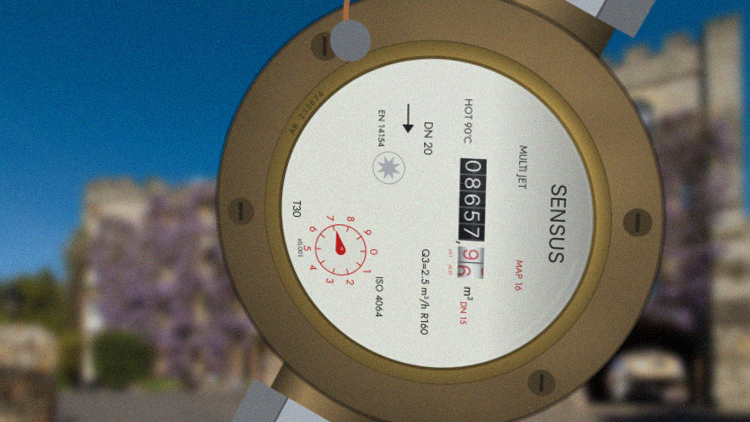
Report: 8657.957; m³
